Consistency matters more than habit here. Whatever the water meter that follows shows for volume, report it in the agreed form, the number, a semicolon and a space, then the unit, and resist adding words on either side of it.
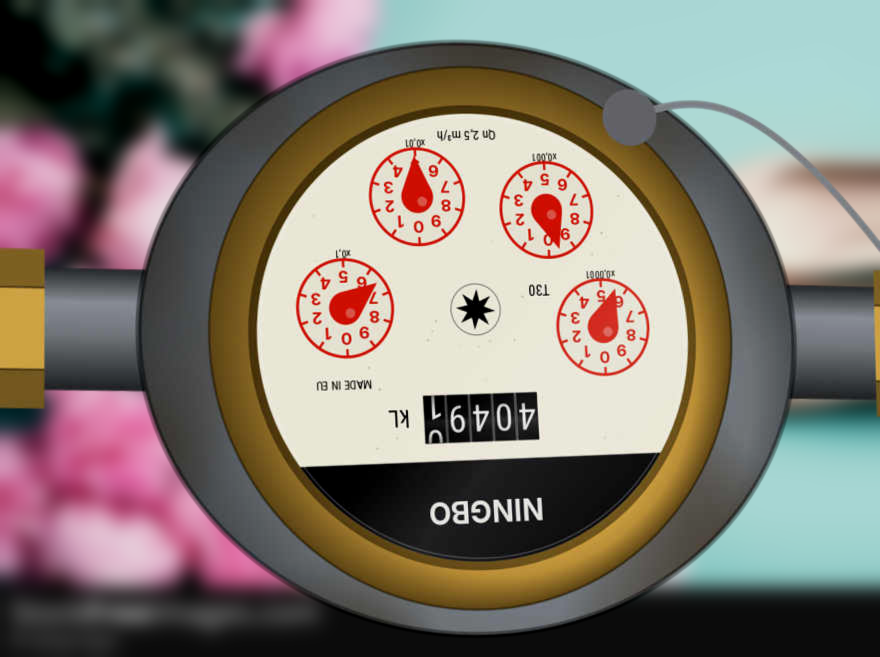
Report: 40490.6495; kL
